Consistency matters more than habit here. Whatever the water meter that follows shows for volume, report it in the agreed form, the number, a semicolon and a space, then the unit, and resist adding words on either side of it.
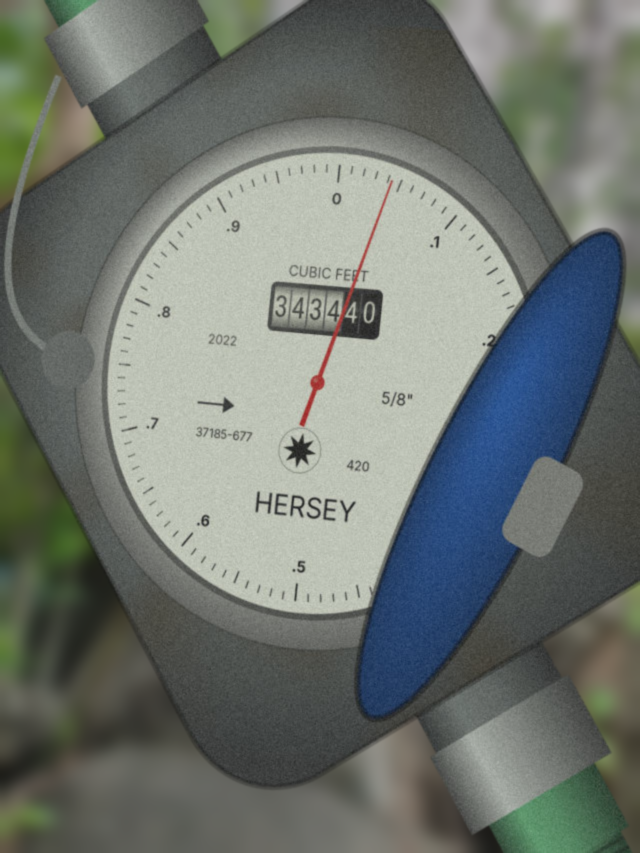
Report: 343440.04; ft³
